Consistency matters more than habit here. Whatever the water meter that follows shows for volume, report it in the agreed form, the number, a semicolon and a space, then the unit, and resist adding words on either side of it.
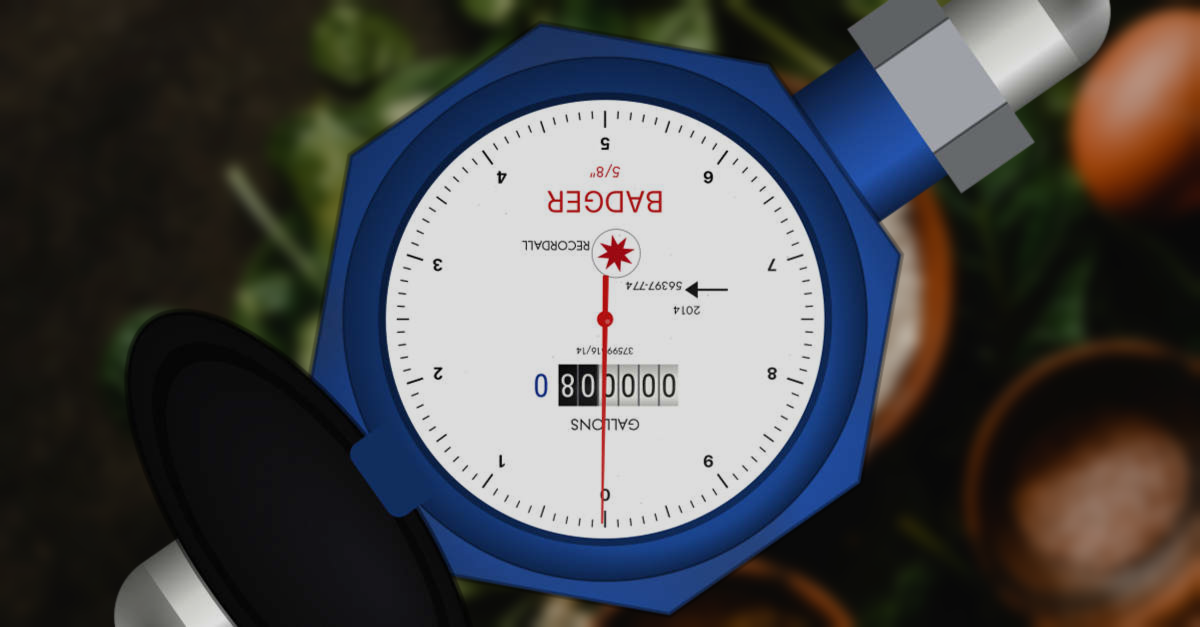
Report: 80.0; gal
